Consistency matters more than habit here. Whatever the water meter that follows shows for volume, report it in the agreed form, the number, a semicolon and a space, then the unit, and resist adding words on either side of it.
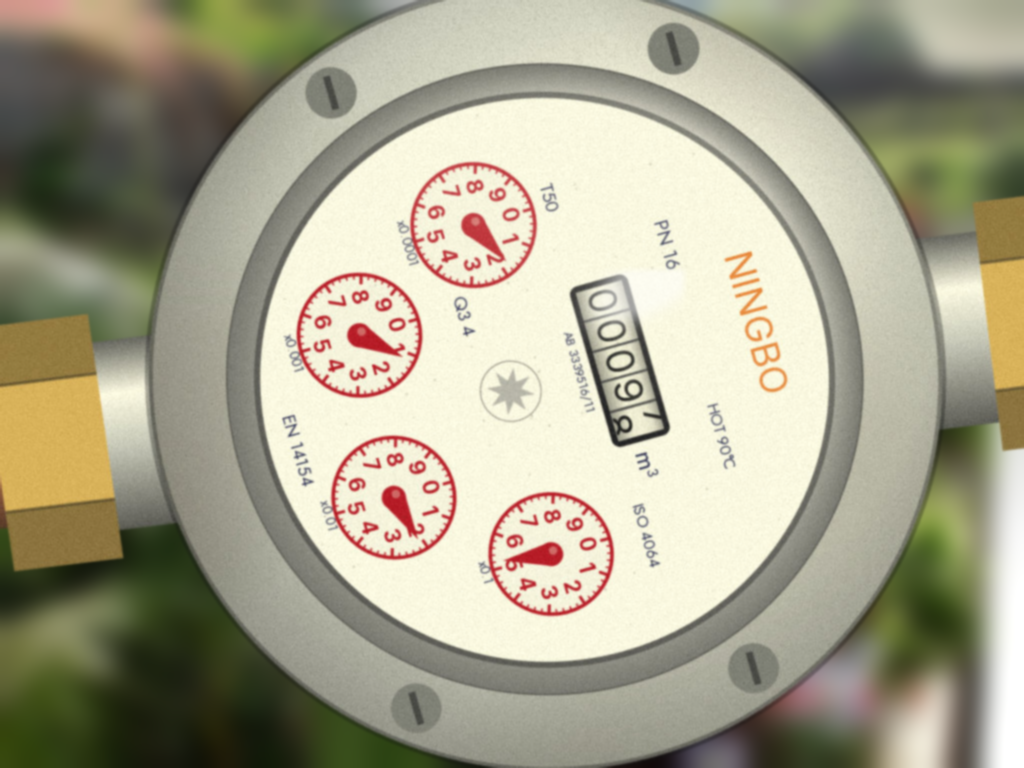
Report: 97.5211; m³
